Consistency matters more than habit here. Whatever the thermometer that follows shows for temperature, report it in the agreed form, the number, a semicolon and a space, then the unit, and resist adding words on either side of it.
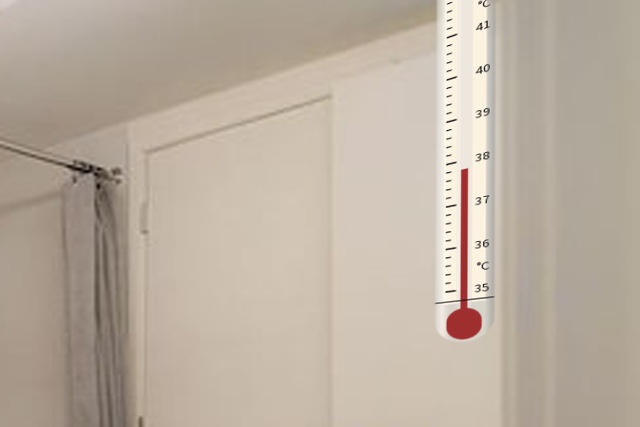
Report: 37.8; °C
